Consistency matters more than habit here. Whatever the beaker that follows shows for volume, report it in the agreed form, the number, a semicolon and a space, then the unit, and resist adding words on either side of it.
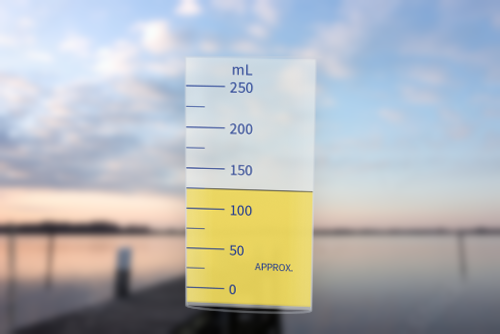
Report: 125; mL
